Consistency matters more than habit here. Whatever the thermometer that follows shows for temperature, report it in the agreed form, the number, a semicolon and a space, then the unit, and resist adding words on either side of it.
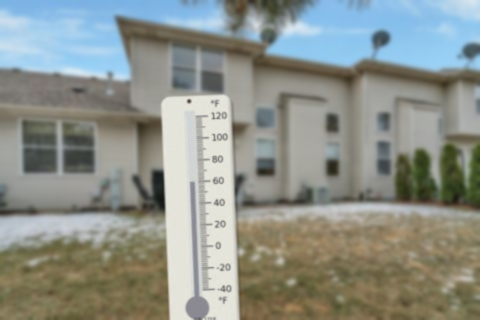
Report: 60; °F
